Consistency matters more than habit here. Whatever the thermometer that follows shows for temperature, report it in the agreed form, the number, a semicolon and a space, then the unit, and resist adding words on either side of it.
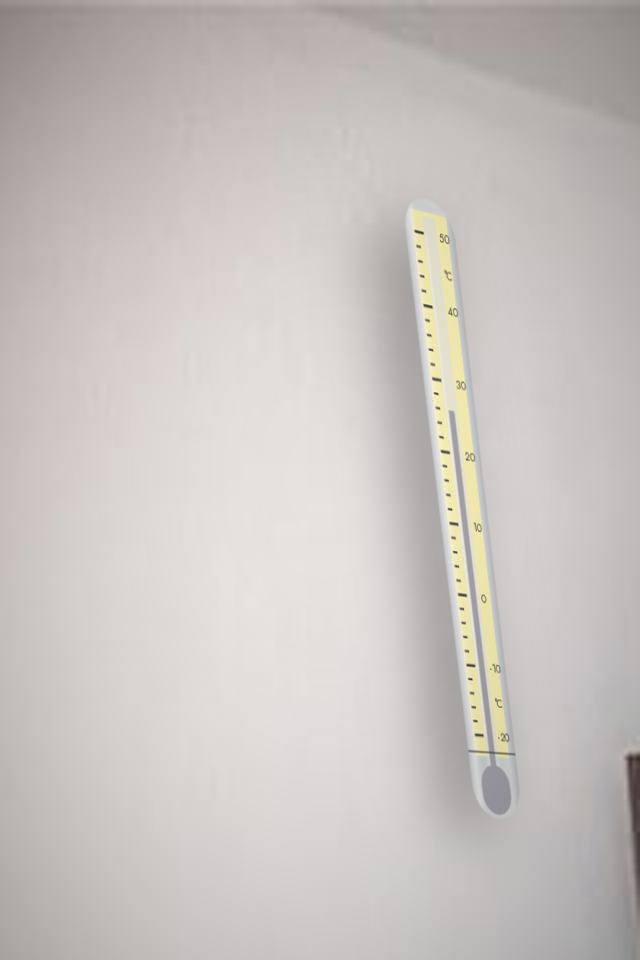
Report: 26; °C
